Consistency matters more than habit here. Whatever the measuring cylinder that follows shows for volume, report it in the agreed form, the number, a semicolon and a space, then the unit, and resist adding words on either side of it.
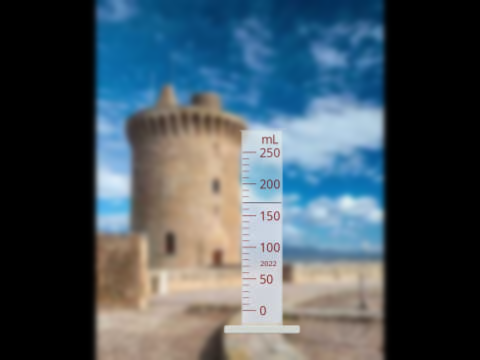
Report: 170; mL
